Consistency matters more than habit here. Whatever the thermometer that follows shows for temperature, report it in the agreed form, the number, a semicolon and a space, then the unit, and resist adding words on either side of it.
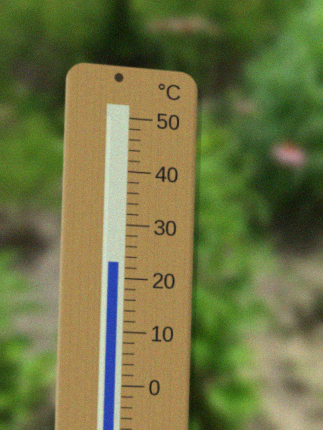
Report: 23; °C
